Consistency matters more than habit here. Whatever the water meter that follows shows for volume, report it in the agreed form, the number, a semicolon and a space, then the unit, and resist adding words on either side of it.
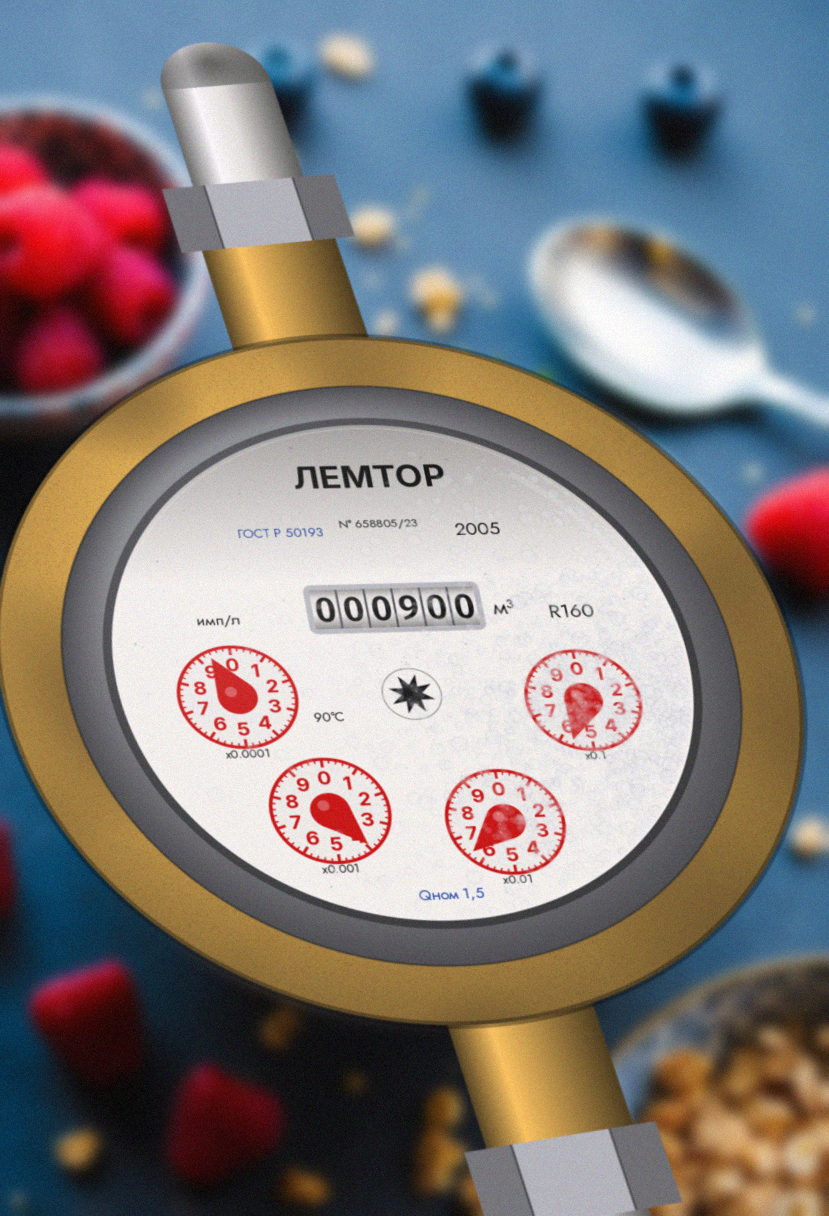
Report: 900.5639; m³
